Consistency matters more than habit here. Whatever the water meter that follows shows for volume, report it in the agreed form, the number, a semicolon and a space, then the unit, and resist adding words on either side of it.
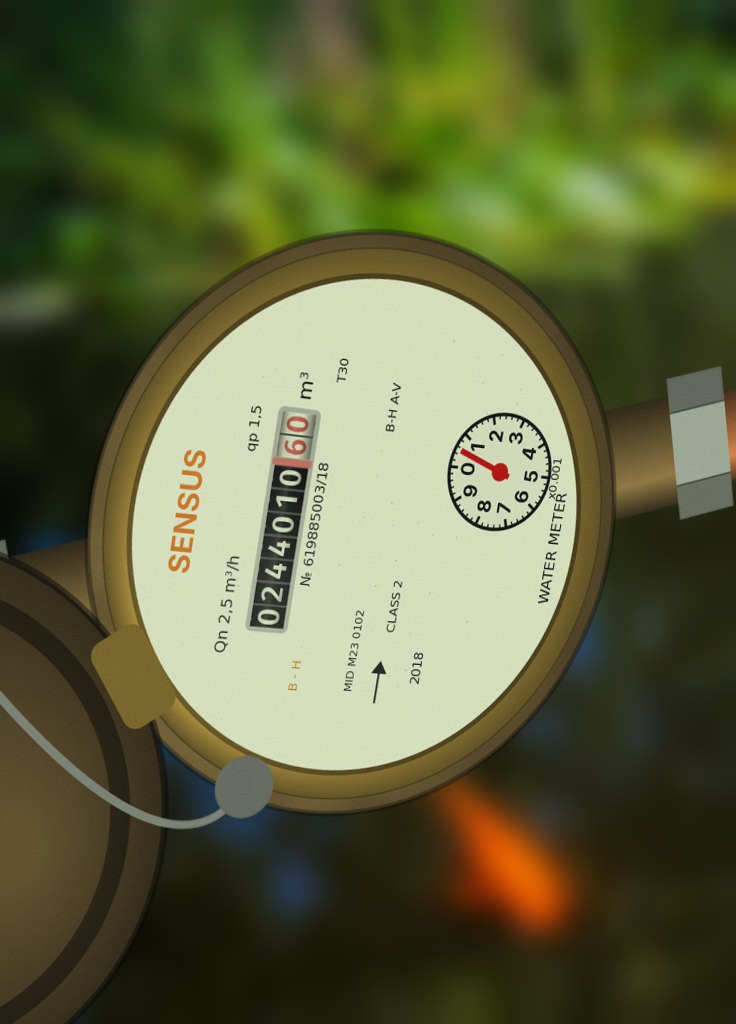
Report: 244010.600; m³
